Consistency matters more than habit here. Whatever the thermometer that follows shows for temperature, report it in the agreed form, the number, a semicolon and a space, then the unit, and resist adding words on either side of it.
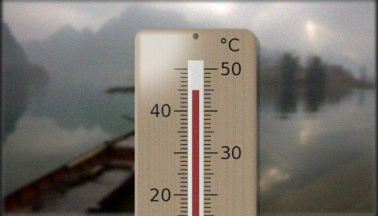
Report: 45; °C
